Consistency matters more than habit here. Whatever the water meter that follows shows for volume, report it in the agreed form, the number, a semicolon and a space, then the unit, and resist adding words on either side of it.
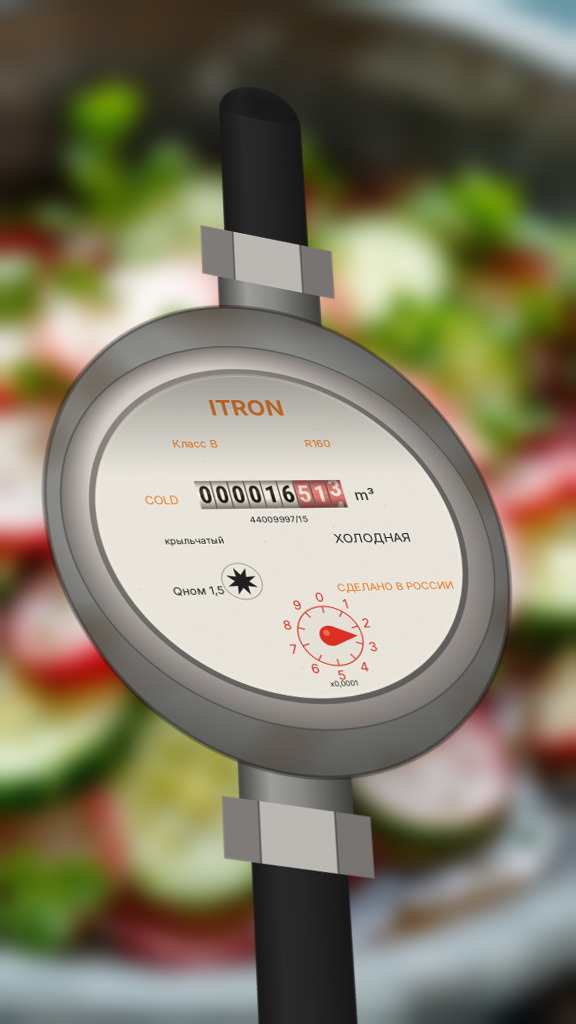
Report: 16.5132; m³
